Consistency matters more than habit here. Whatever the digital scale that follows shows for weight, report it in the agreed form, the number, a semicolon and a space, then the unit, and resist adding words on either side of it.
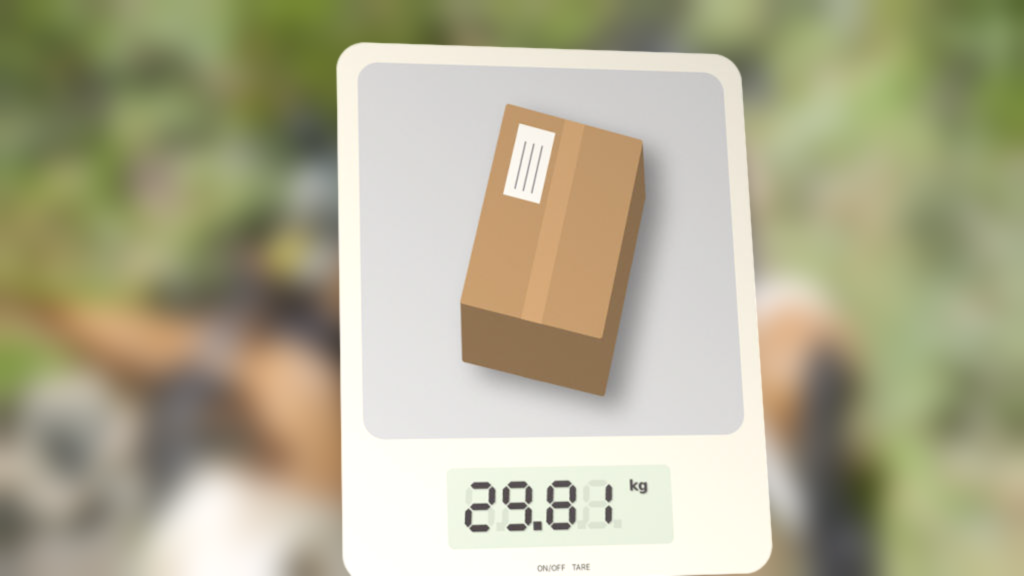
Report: 29.81; kg
